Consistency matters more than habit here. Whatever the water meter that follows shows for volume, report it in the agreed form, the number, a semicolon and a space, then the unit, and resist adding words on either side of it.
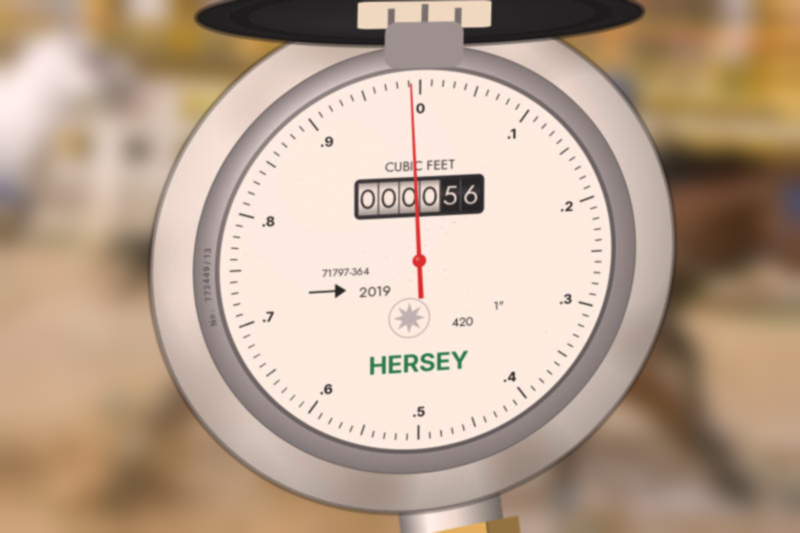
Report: 55.99; ft³
